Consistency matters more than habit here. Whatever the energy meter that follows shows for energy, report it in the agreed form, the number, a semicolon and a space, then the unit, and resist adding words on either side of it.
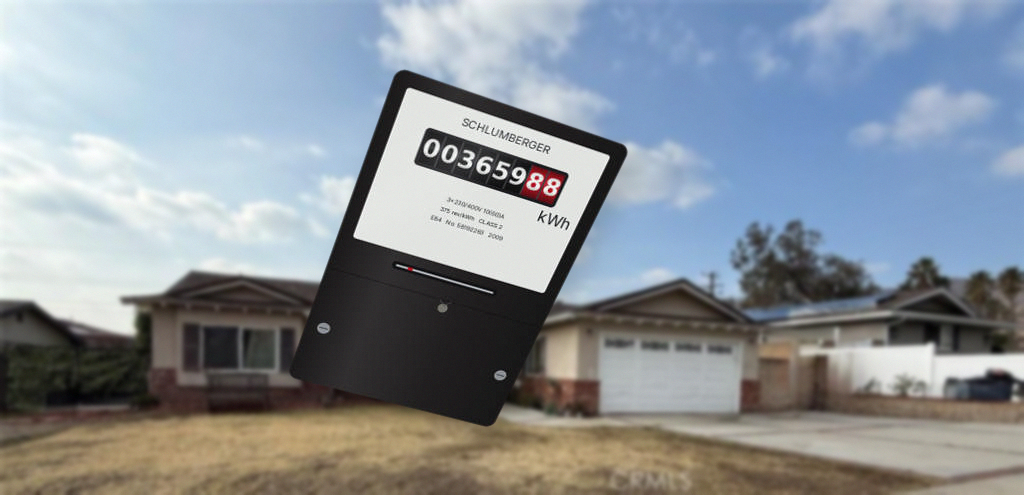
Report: 3659.88; kWh
